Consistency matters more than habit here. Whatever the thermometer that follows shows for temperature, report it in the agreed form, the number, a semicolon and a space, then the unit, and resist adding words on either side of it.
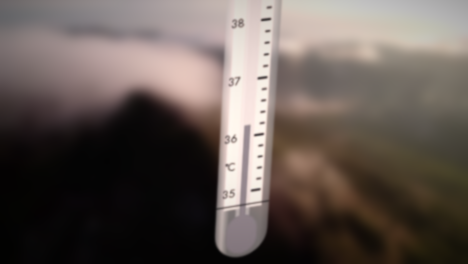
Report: 36.2; °C
